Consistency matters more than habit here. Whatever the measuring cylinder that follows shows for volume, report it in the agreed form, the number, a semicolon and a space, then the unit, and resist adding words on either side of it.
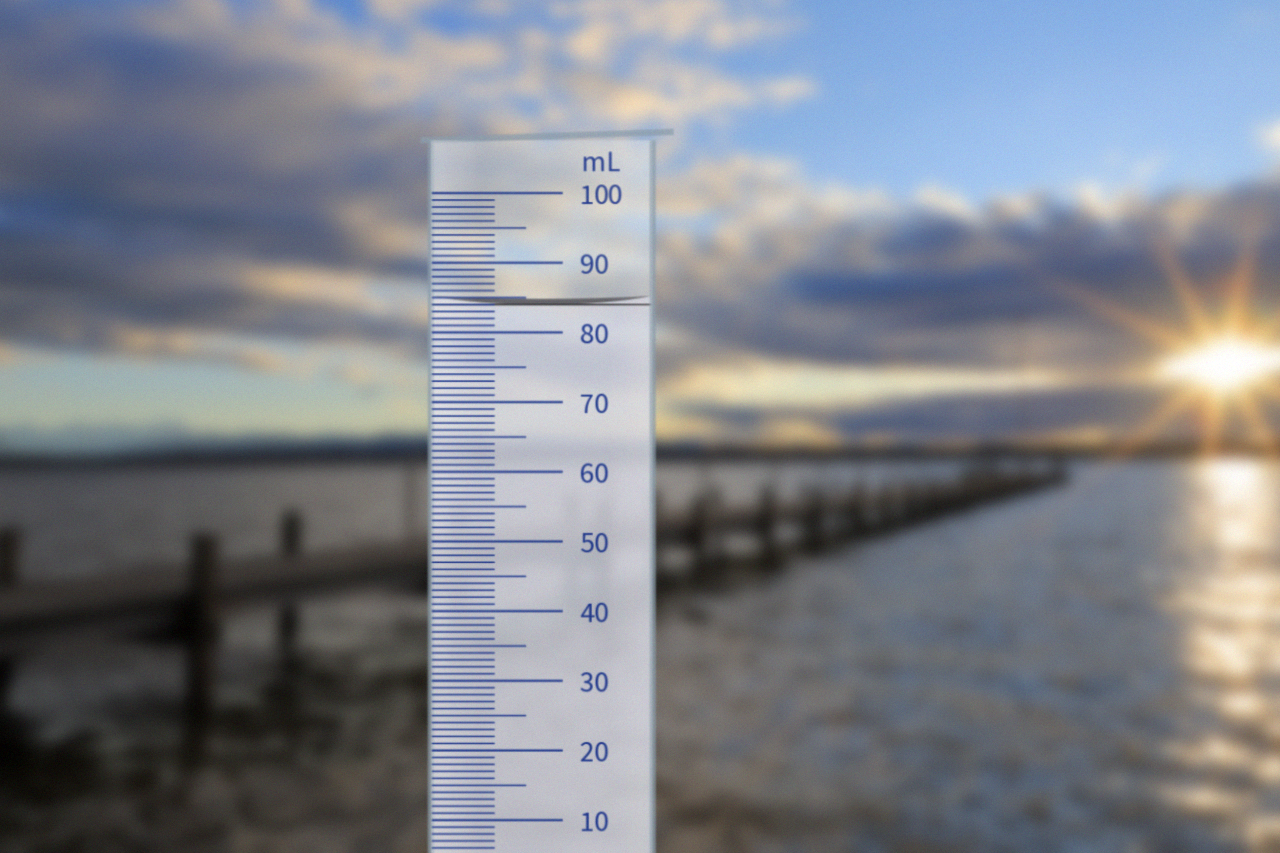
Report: 84; mL
